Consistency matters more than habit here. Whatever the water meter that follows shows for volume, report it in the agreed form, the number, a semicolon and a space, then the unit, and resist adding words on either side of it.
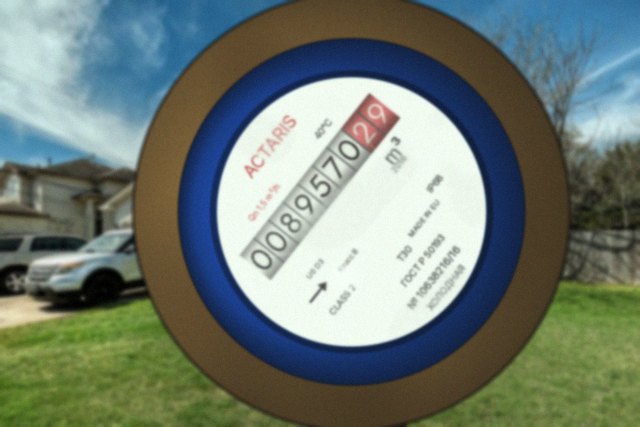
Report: 89570.29; m³
